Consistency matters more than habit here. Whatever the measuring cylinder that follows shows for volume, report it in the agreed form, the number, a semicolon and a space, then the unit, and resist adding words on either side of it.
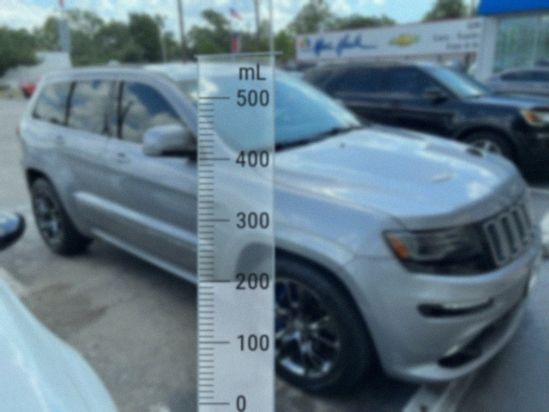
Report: 200; mL
